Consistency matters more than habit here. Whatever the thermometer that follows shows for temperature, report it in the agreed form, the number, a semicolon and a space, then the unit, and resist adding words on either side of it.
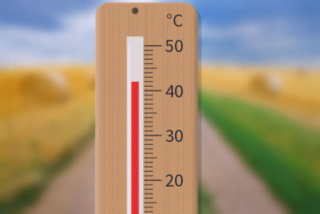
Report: 42; °C
